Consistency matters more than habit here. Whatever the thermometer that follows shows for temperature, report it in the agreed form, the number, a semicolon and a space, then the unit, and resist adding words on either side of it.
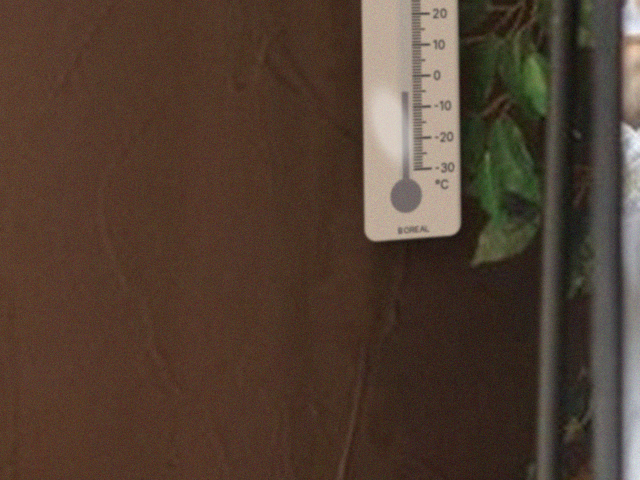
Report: -5; °C
